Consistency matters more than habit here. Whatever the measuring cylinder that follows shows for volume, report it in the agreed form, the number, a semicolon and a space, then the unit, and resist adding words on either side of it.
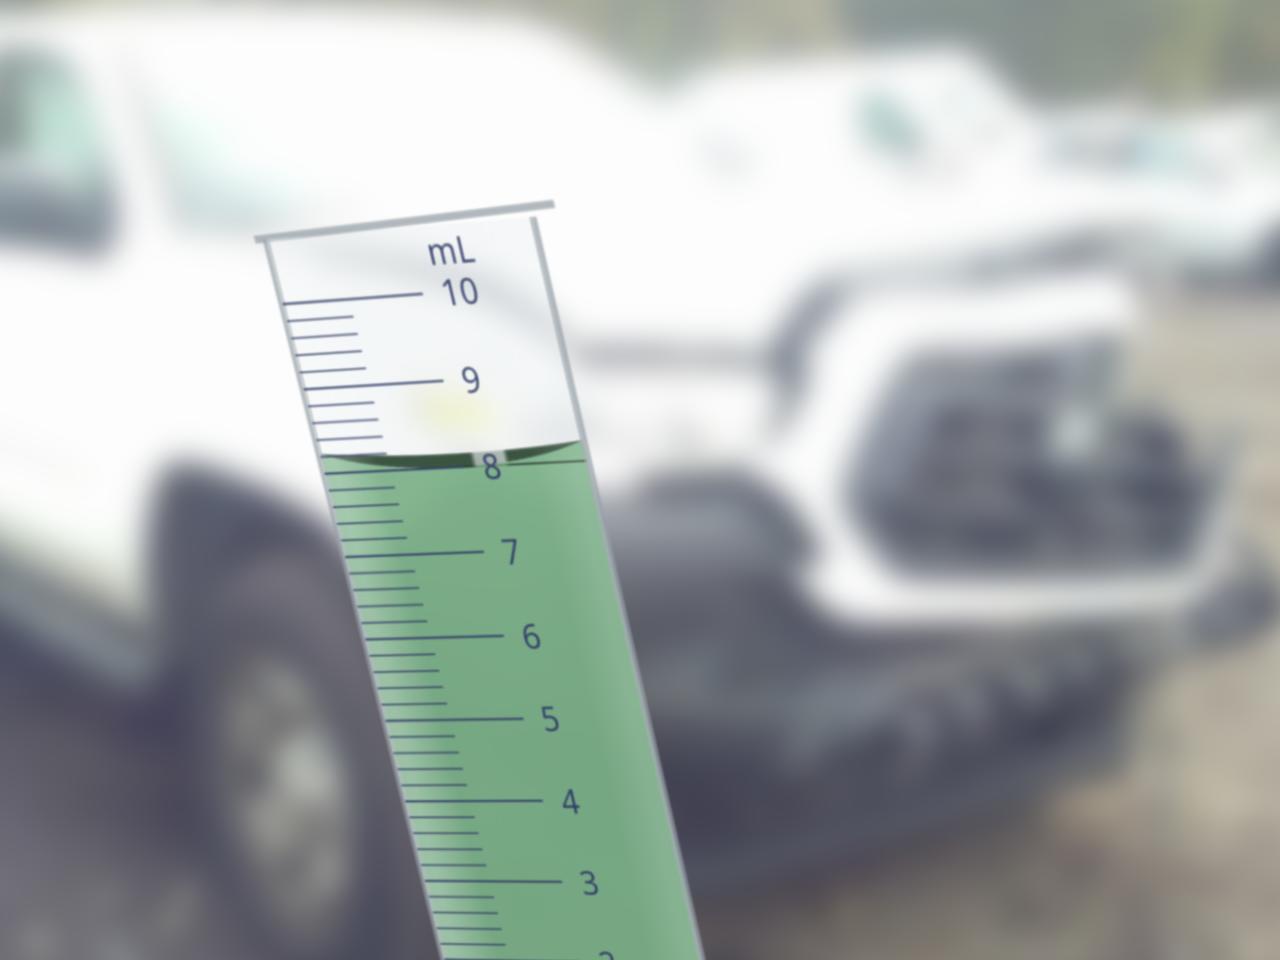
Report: 8; mL
